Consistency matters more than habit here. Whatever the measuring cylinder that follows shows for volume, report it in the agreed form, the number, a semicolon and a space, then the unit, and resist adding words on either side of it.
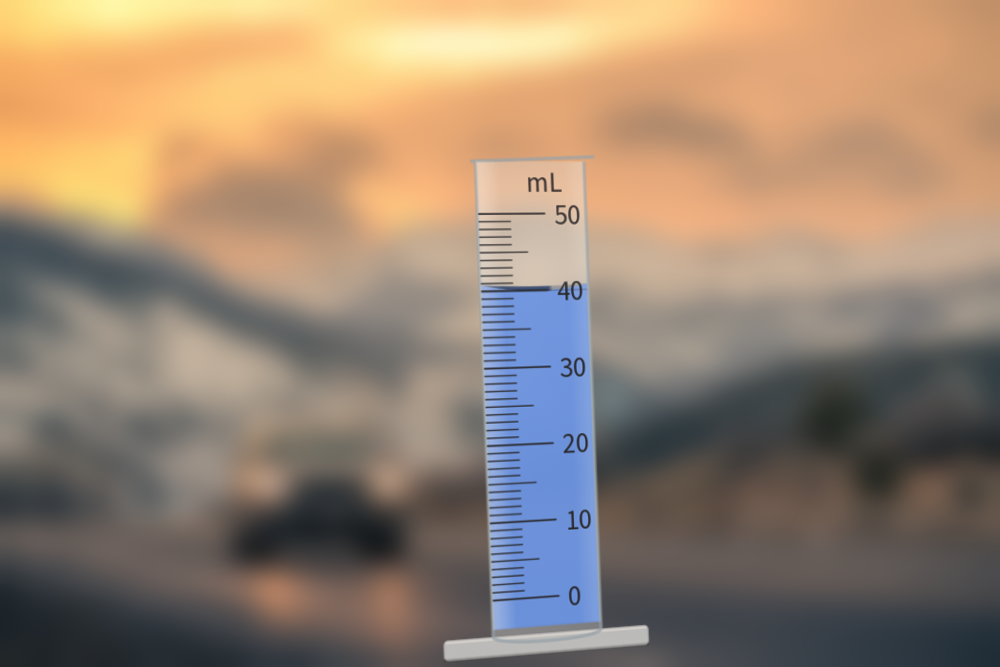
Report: 40; mL
